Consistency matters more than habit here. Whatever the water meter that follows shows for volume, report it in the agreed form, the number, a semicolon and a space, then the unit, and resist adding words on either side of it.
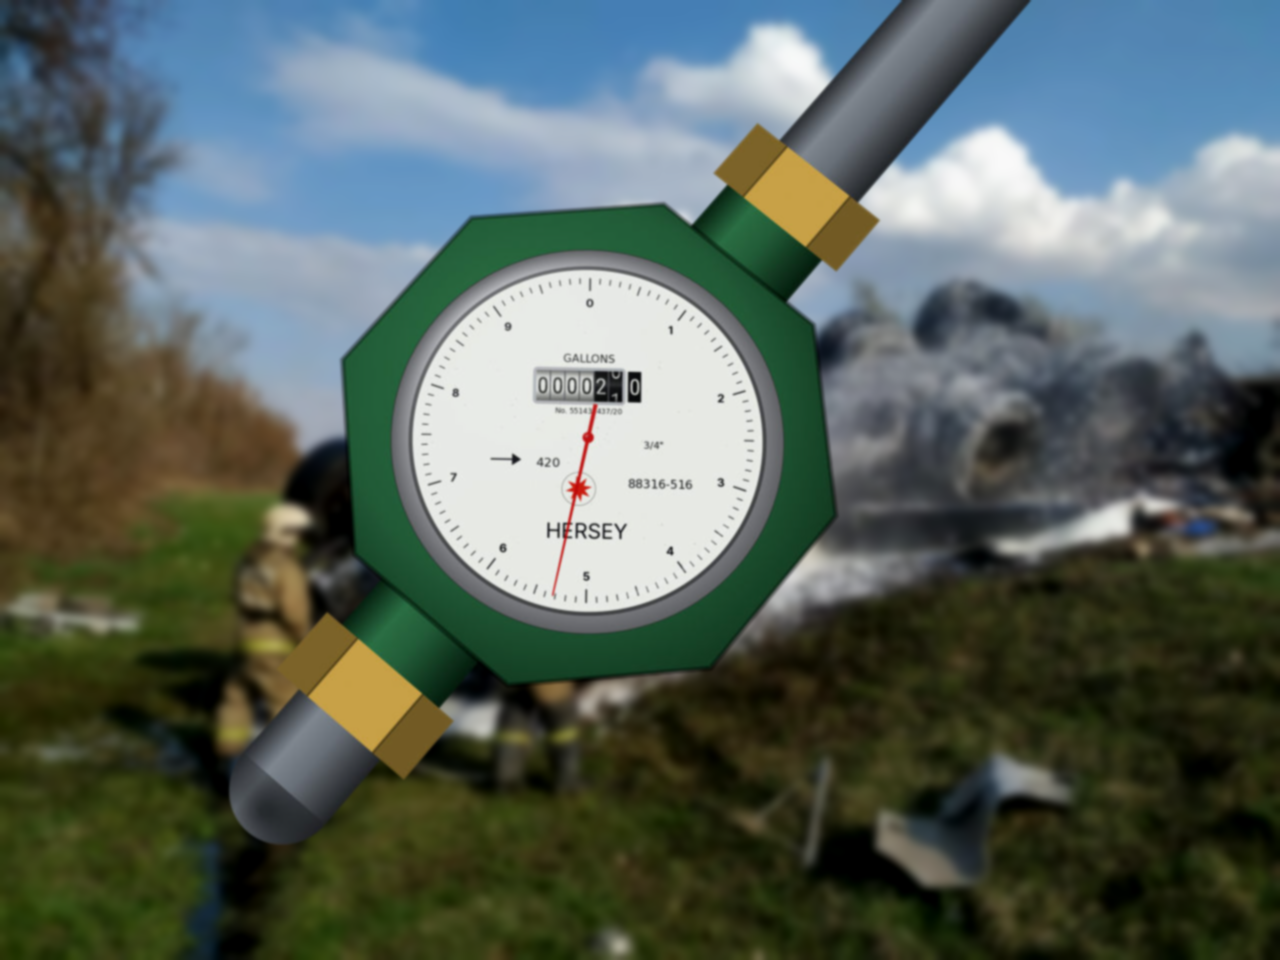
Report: 205.3; gal
